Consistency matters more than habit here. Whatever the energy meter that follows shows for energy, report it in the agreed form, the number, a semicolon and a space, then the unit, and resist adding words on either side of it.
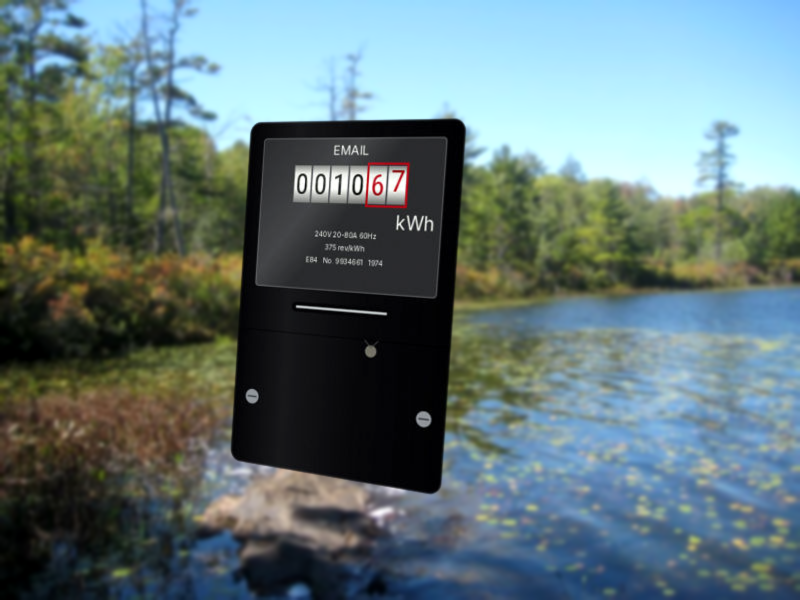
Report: 10.67; kWh
